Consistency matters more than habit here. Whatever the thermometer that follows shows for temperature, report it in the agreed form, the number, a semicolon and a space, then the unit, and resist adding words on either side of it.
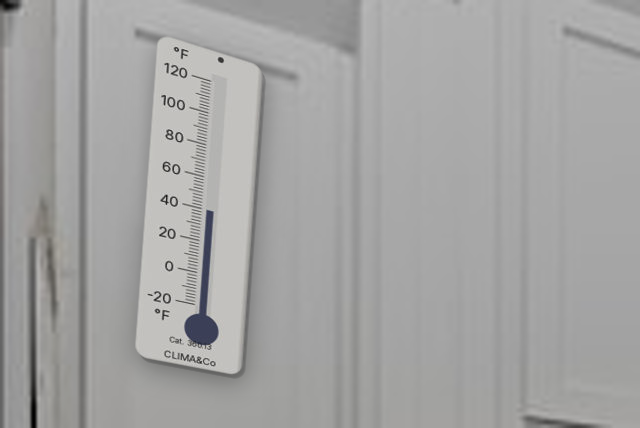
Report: 40; °F
